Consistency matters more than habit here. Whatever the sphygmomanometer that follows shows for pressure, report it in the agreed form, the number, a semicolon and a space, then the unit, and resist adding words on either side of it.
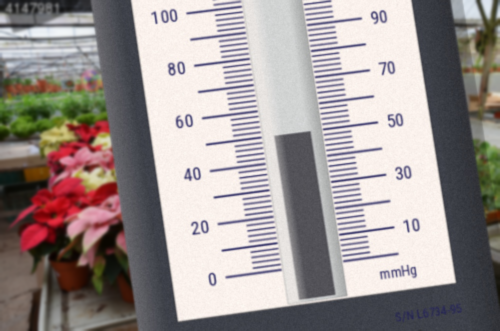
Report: 50; mmHg
